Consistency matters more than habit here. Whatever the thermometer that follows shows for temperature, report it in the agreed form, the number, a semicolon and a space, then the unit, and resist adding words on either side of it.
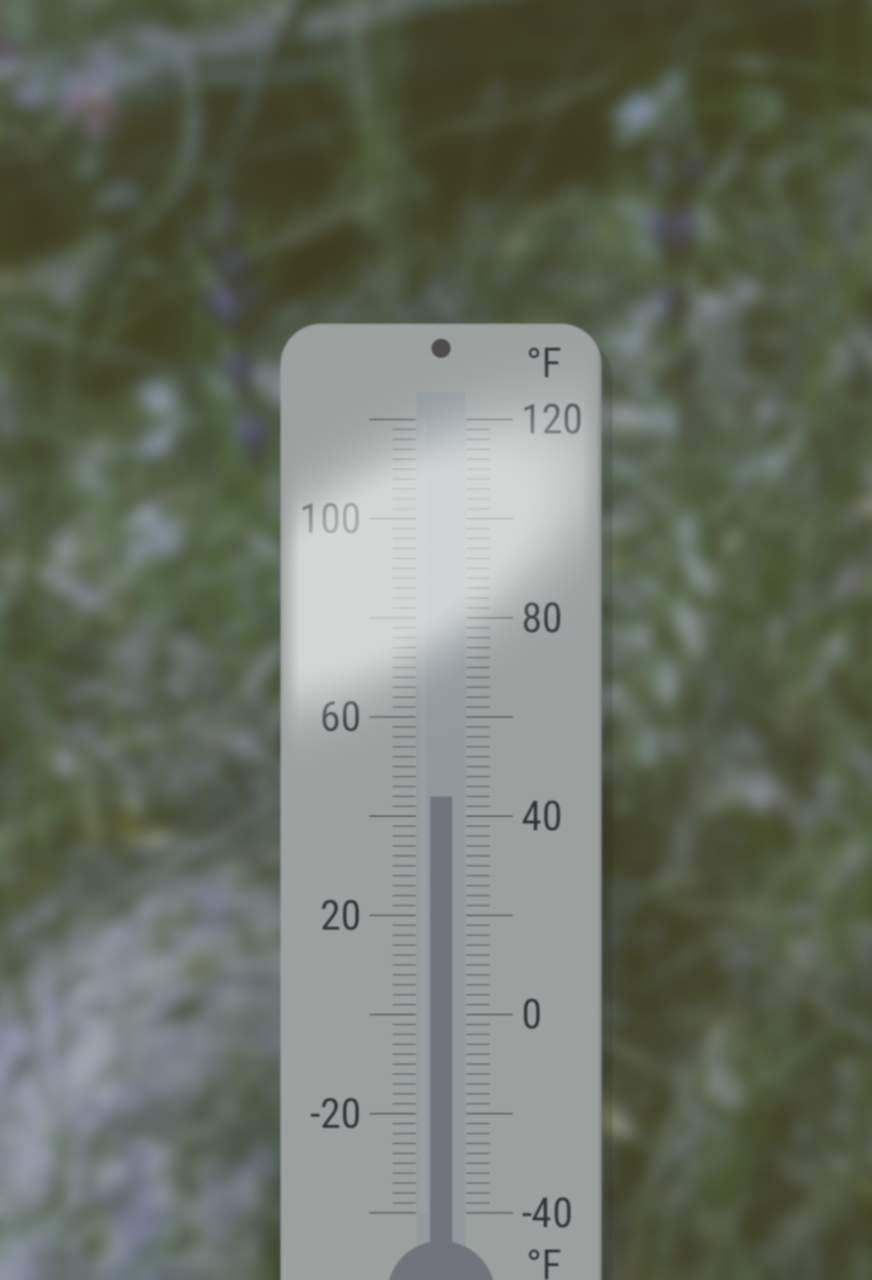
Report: 44; °F
